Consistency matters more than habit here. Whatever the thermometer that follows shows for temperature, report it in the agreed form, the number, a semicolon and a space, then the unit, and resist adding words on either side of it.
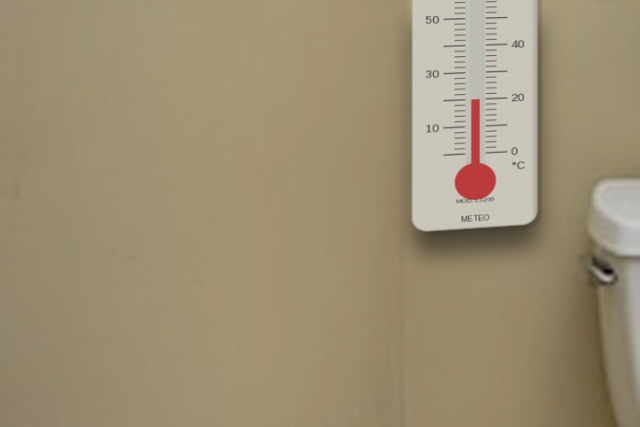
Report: 20; °C
